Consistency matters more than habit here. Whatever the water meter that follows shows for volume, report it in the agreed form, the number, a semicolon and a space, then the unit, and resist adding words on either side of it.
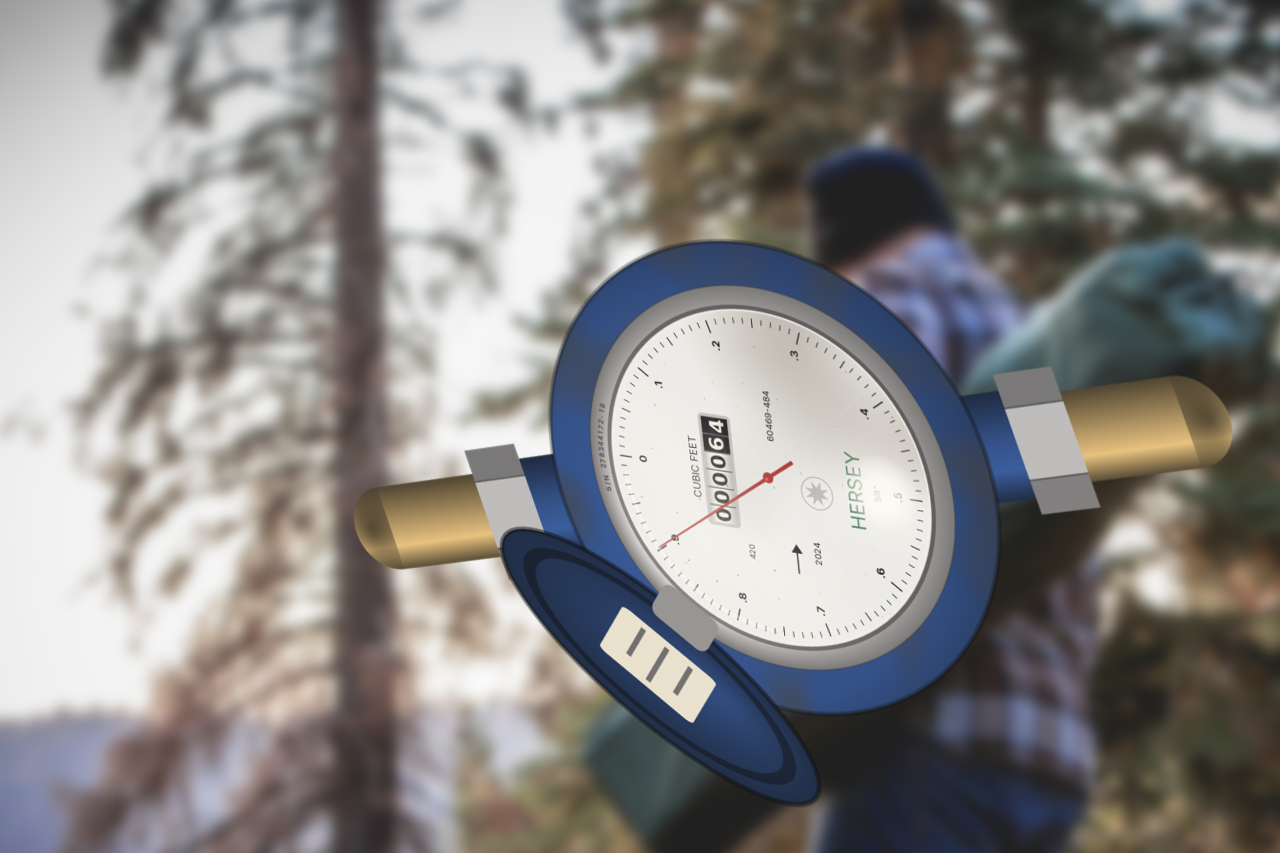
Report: 63.90; ft³
